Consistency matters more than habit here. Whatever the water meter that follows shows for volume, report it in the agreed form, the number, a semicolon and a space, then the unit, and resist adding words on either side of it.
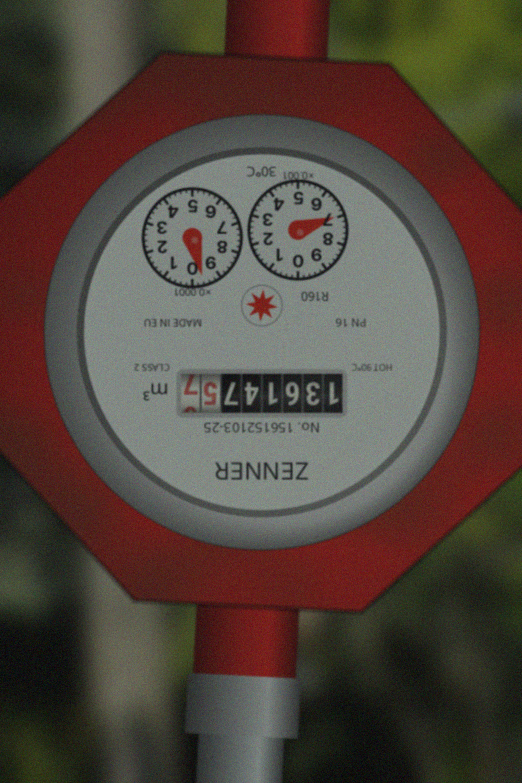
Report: 136147.5669; m³
